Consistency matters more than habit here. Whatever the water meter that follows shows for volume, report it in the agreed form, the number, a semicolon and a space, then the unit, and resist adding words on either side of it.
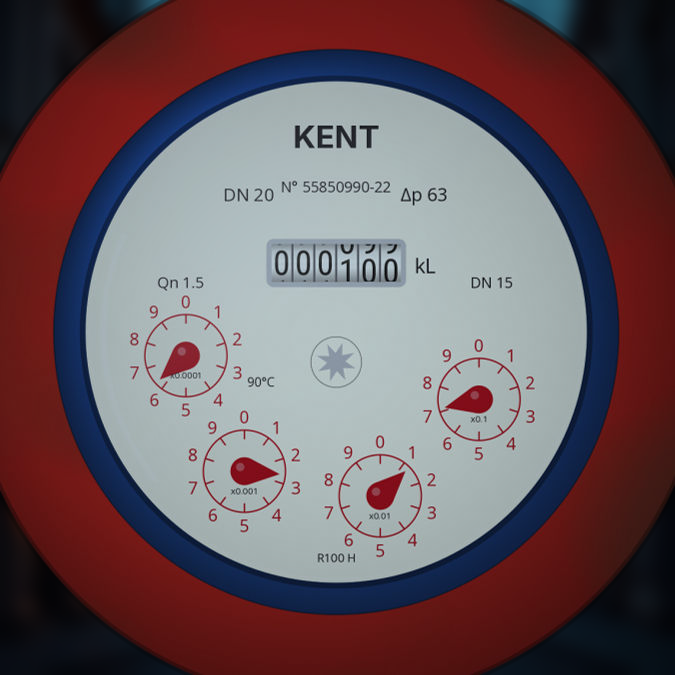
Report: 99.7126; kL
